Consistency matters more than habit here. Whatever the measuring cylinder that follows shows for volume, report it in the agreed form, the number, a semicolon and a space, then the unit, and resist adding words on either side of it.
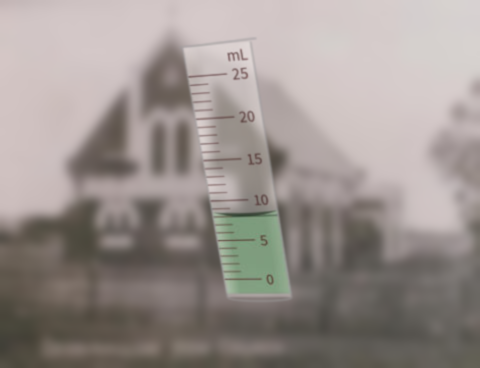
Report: 8; mL
